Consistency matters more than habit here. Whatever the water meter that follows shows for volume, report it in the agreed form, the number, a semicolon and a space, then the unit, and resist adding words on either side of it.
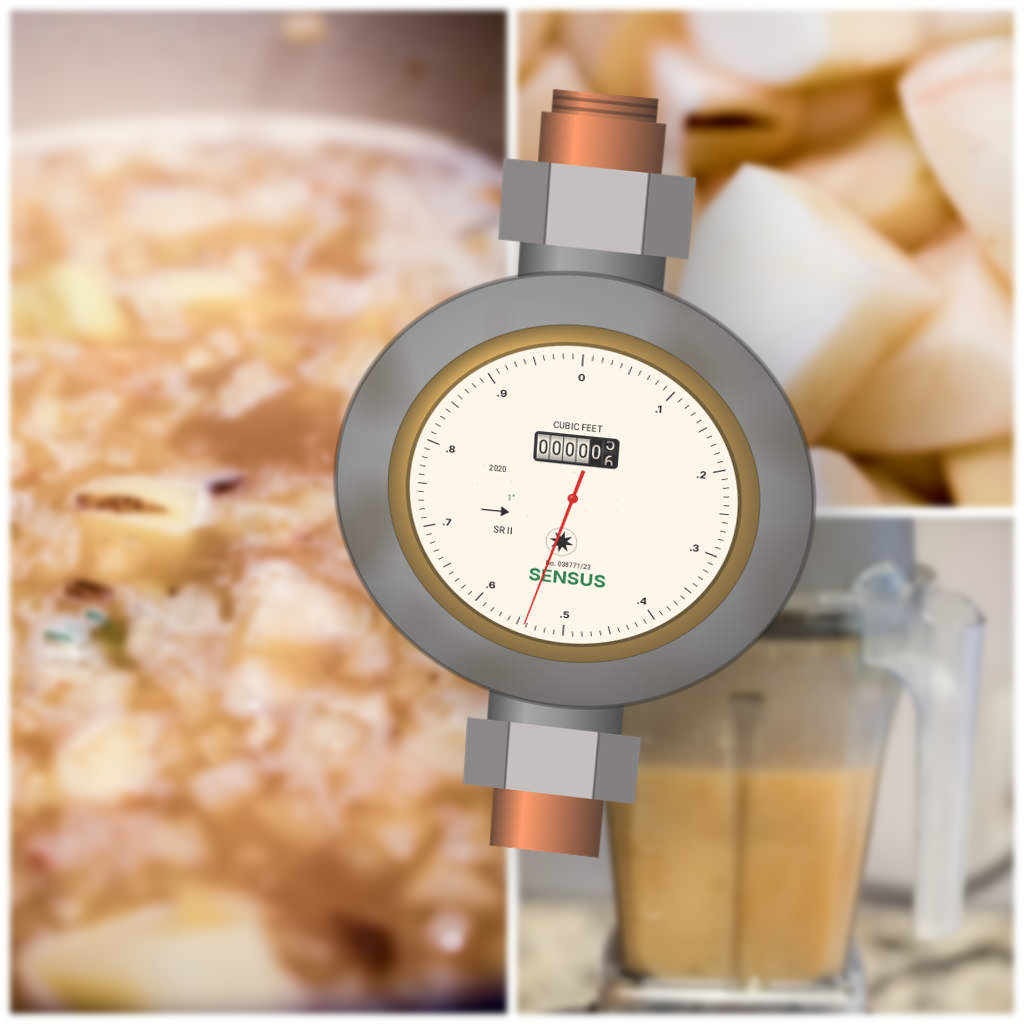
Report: 5.54; ft³
